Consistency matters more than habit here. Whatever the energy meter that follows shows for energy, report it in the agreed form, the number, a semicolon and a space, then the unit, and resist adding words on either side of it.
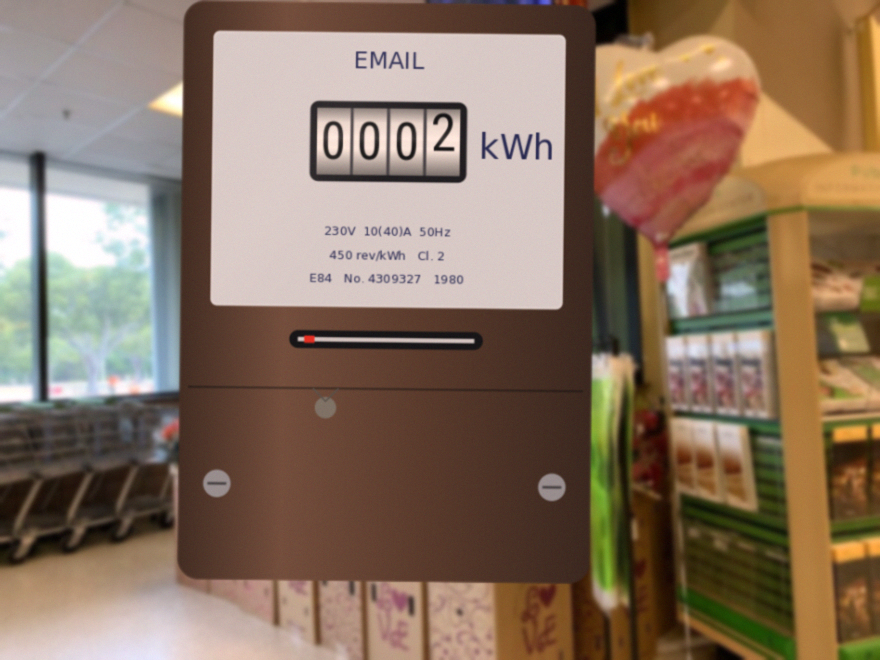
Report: 2; kWh
